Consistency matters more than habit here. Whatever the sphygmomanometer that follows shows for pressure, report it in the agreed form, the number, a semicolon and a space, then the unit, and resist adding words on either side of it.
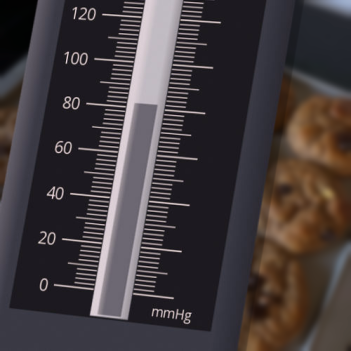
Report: 82; mmHg
